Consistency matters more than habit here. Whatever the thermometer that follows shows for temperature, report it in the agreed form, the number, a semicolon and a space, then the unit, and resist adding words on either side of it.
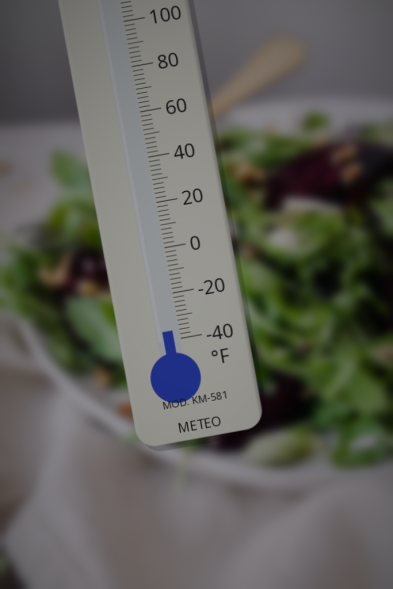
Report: -36; °F
